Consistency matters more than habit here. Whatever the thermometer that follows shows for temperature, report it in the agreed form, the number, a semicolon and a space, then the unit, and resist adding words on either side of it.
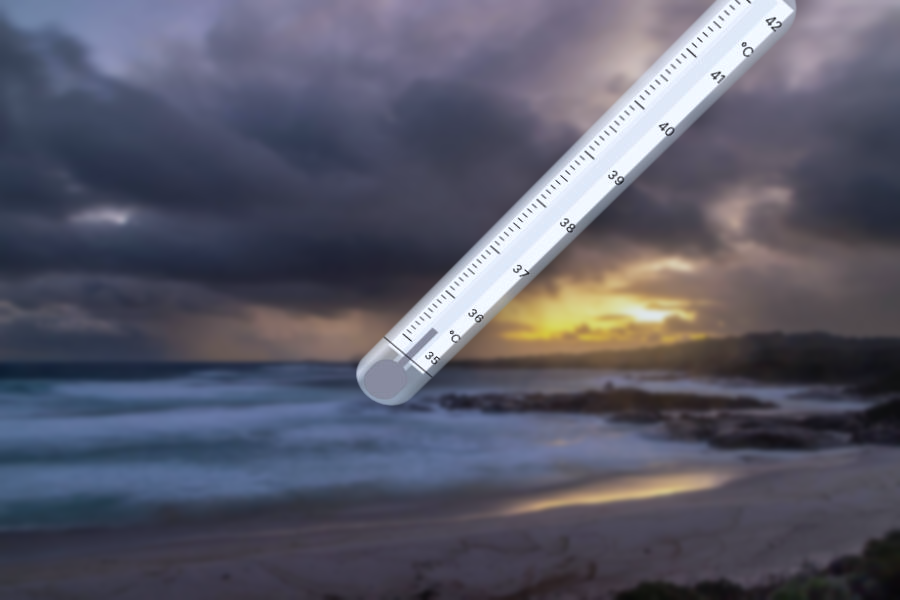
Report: 35.4; °C
